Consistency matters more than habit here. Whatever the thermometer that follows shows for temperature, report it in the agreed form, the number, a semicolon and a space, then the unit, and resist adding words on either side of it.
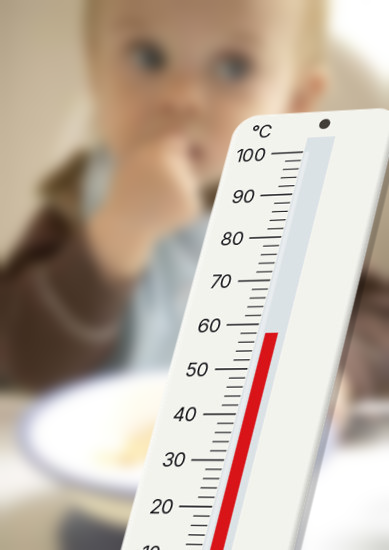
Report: 58; °C
